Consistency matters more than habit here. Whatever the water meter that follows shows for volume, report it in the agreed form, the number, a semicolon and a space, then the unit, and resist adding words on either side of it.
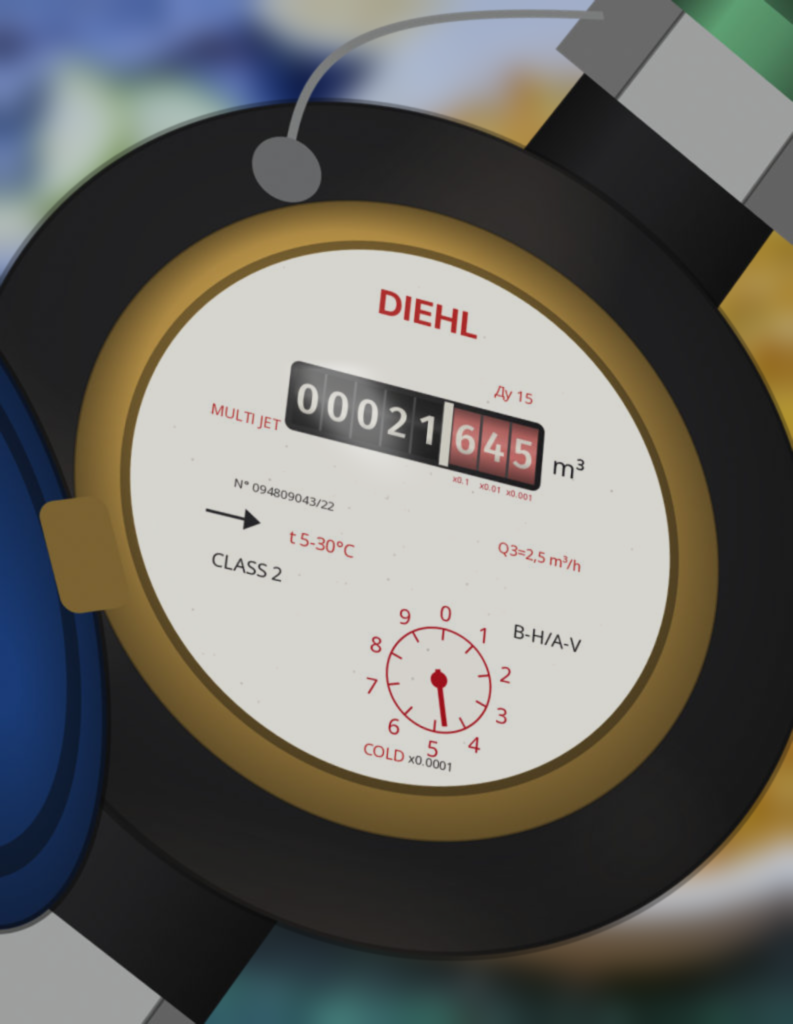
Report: 21.6454; m³
